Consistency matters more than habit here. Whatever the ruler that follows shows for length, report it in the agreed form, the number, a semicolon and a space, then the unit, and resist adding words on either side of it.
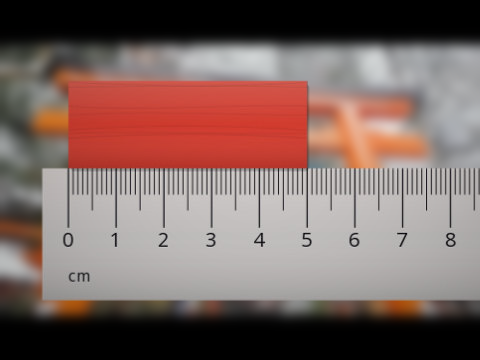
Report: 5; cm
